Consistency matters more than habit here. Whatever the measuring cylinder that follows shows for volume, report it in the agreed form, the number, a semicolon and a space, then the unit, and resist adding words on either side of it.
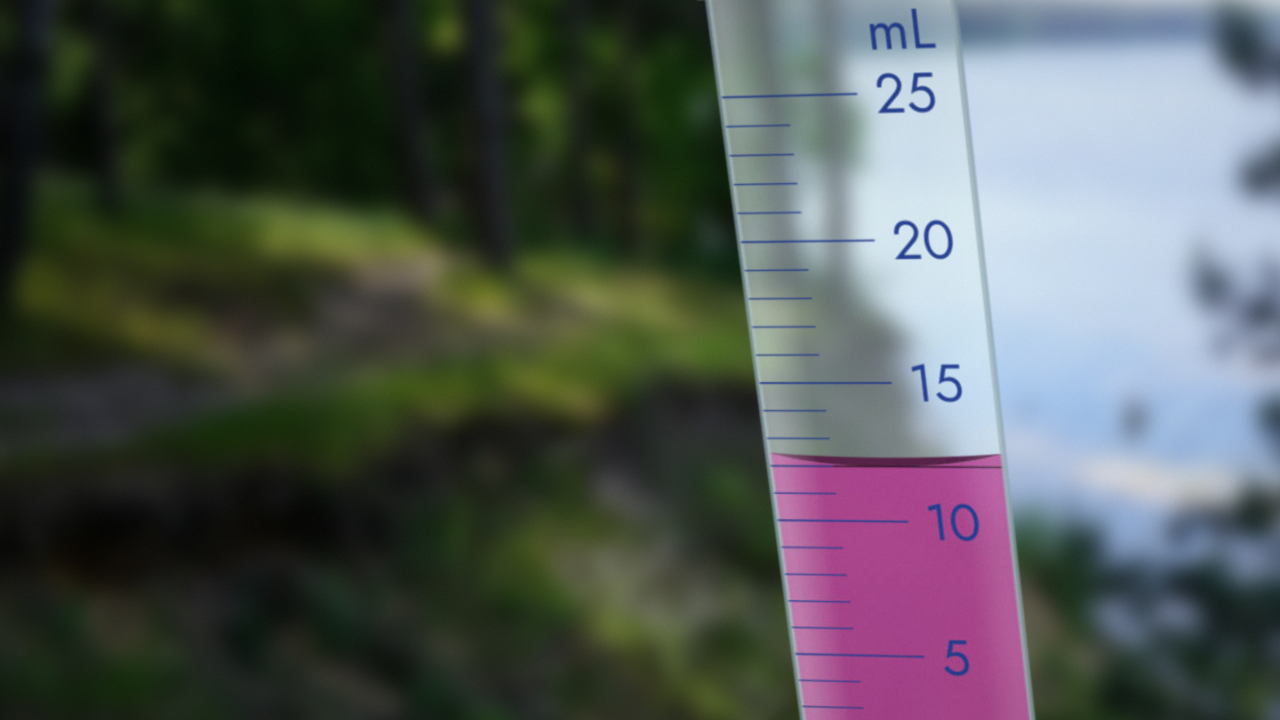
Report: 12; mL
